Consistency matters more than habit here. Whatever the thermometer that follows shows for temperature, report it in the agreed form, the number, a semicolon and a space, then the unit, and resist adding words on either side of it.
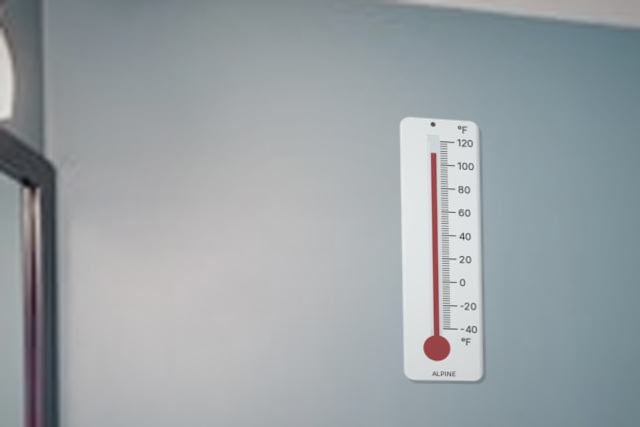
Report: 110; °F
